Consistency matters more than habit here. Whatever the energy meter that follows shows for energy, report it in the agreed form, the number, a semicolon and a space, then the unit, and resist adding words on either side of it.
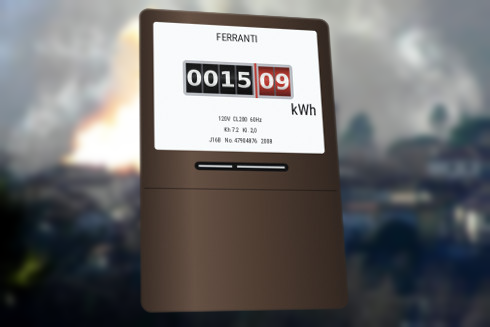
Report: 15.09; kWh
